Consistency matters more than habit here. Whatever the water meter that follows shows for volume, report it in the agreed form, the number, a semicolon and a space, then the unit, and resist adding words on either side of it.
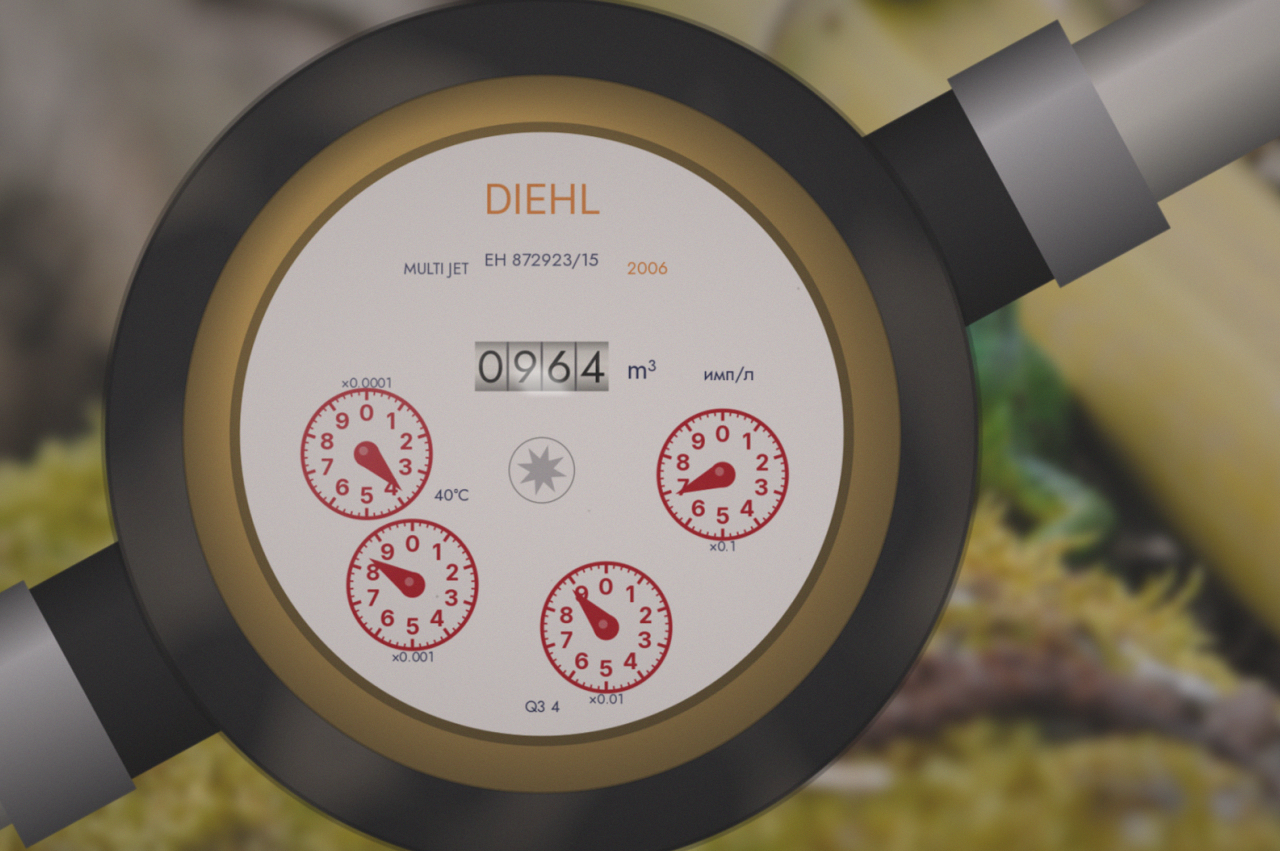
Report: 964.6883; m³
